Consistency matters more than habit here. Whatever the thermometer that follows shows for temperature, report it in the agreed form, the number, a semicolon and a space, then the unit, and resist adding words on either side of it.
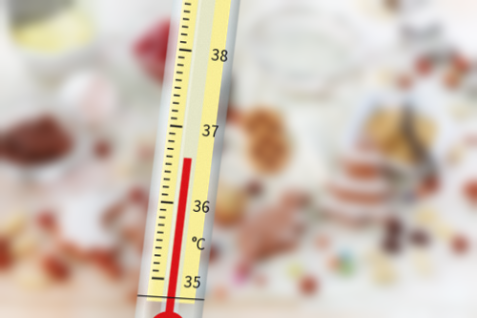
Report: 36.6; °C
